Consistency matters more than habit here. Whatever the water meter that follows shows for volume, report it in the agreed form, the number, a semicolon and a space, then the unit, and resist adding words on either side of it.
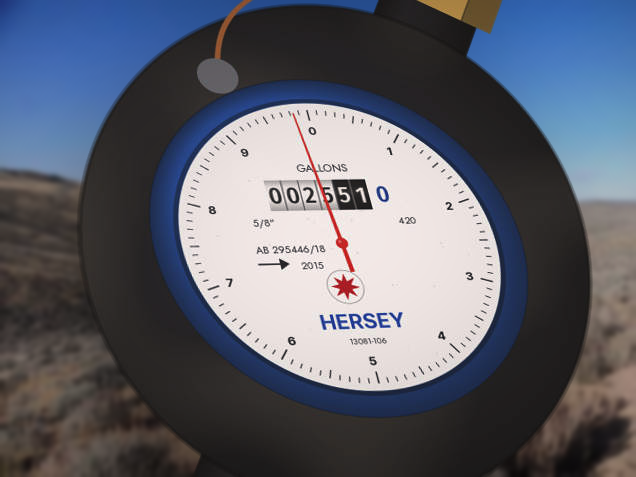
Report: 25509.8; gal
